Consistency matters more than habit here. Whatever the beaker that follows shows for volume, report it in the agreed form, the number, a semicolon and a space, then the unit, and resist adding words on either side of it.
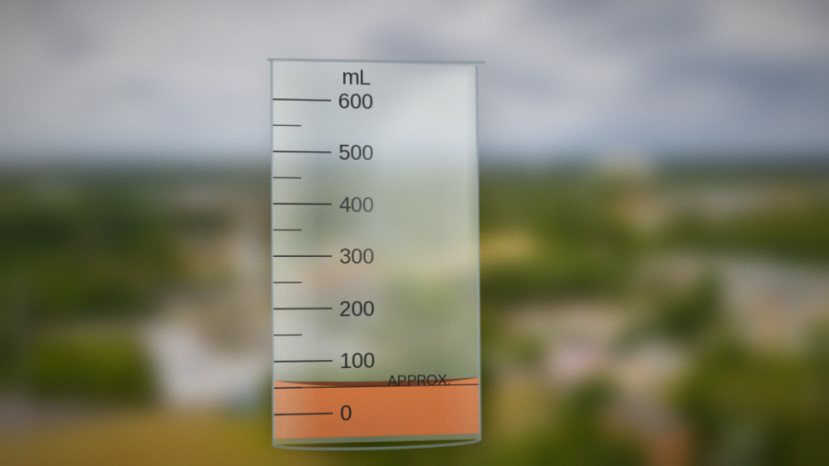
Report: 50; mL
